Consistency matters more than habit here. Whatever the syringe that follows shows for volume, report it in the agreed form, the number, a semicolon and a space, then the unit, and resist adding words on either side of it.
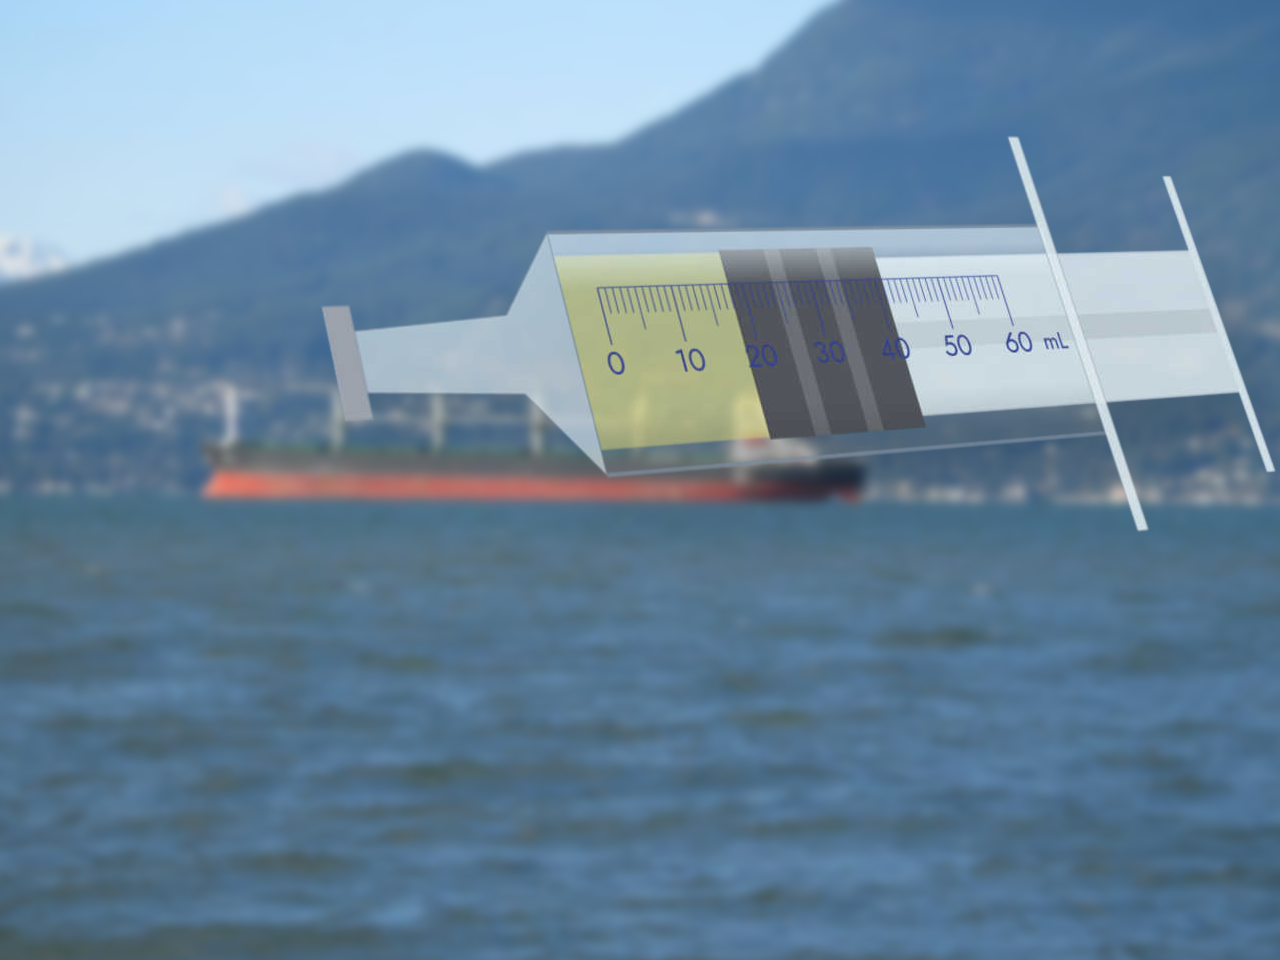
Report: 18; mL
